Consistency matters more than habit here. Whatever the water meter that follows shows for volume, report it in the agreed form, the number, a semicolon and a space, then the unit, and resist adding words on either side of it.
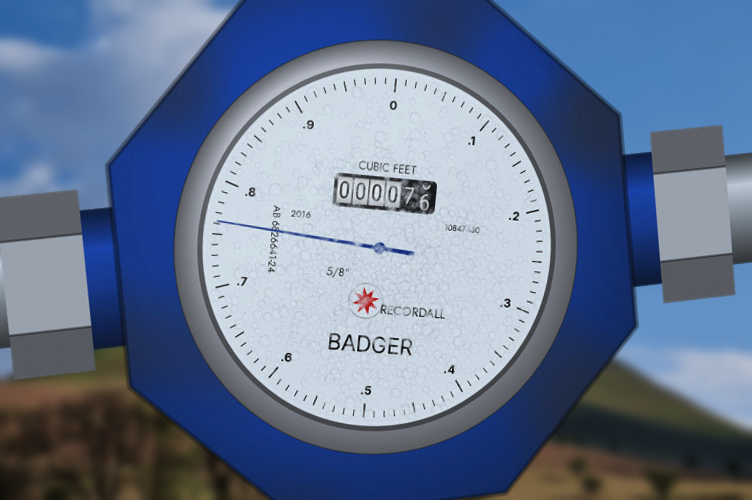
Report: 75.76; ft³
